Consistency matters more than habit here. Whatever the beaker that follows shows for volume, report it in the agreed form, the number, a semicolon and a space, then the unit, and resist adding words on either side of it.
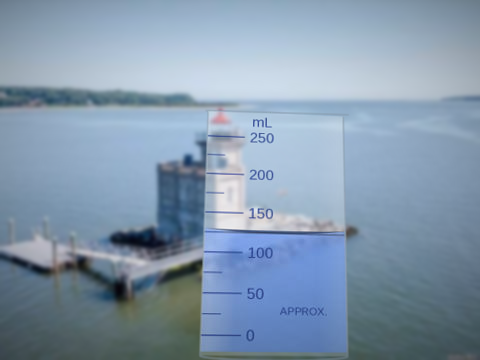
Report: 125; mL
